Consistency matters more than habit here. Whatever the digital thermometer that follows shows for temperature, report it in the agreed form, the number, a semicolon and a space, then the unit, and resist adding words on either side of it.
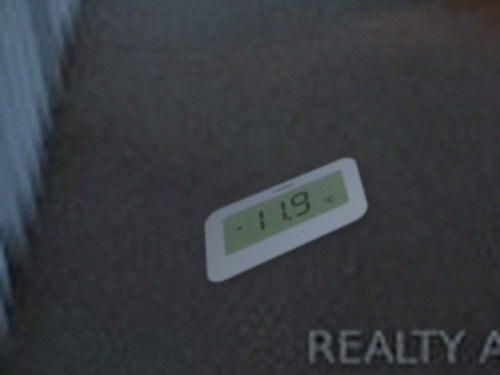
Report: -11.9; °C
